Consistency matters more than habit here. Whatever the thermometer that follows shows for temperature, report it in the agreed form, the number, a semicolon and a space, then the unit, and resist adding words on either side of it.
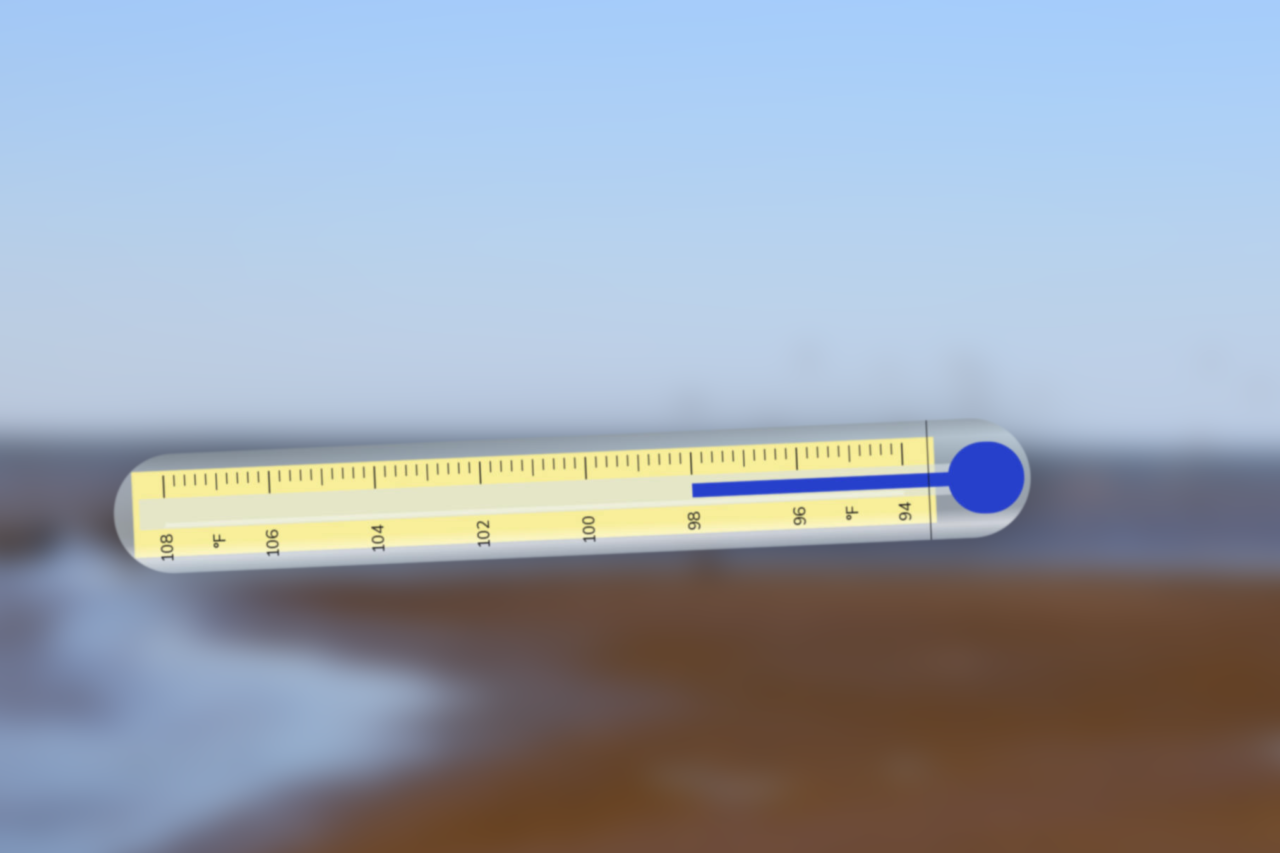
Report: 98; °F
